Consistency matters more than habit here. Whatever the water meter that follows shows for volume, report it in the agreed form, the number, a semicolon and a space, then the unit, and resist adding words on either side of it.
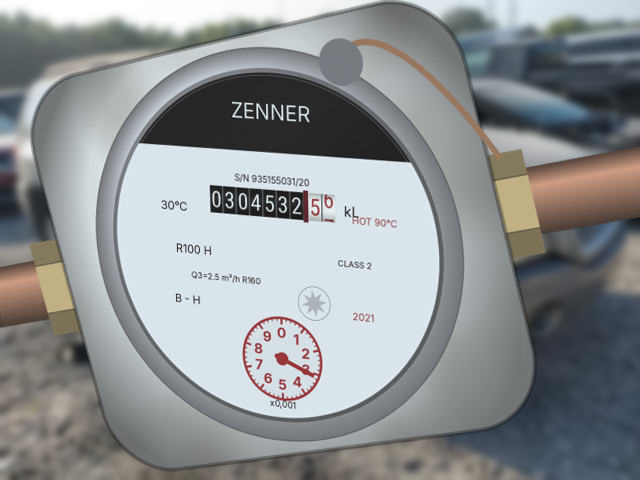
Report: 304532.563; kL
